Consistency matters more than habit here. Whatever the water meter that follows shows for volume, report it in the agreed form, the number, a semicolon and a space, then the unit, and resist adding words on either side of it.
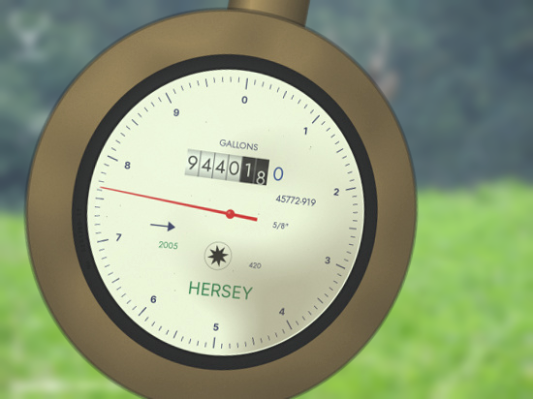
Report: 9440177.6; gal
